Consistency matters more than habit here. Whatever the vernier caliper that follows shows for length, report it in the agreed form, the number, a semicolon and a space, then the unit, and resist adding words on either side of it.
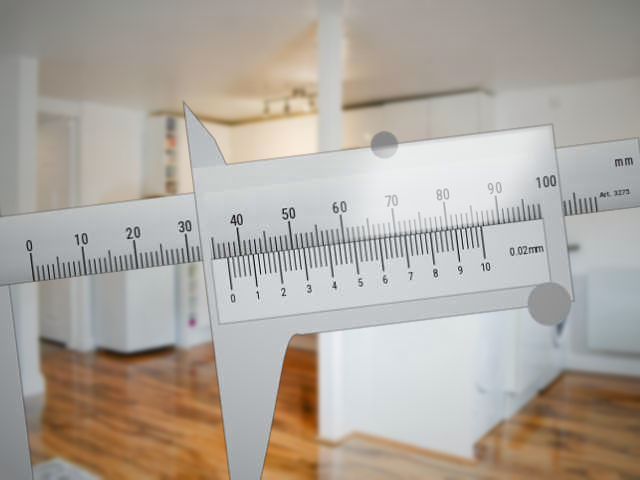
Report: 37.5; mm
